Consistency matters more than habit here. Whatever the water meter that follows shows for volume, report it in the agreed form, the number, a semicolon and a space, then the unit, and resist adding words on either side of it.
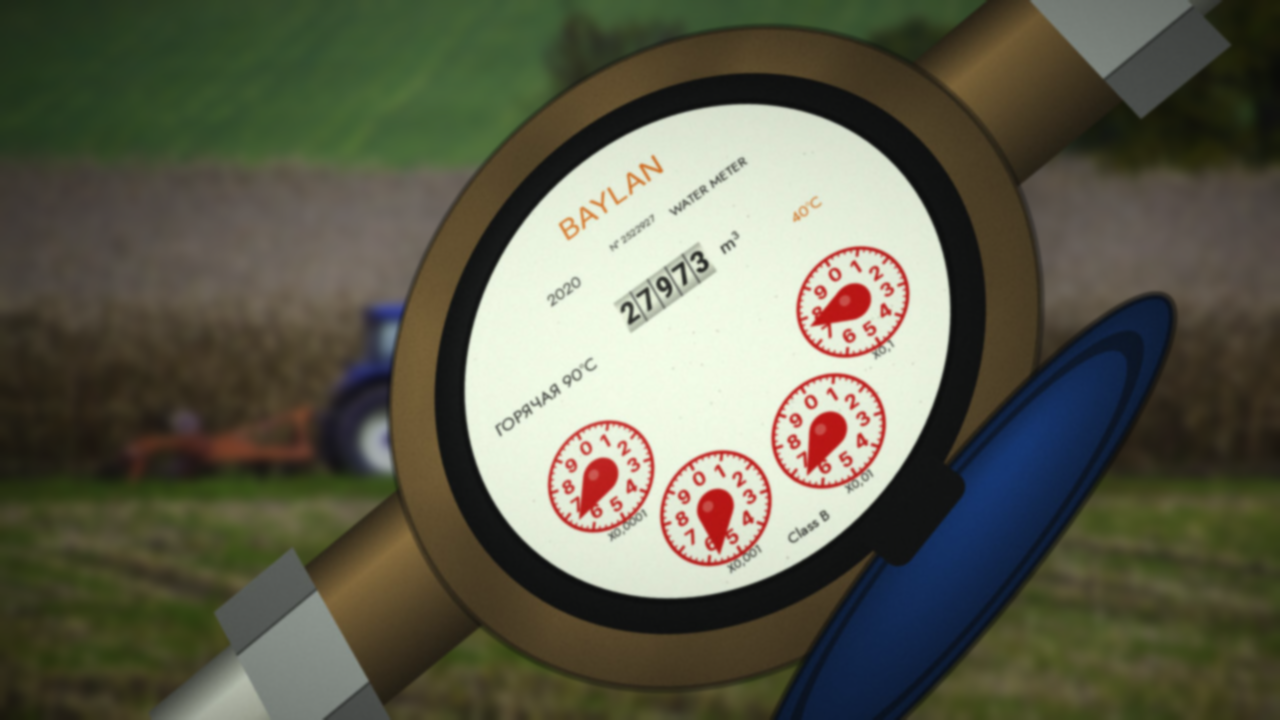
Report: 27973.7656; m³
